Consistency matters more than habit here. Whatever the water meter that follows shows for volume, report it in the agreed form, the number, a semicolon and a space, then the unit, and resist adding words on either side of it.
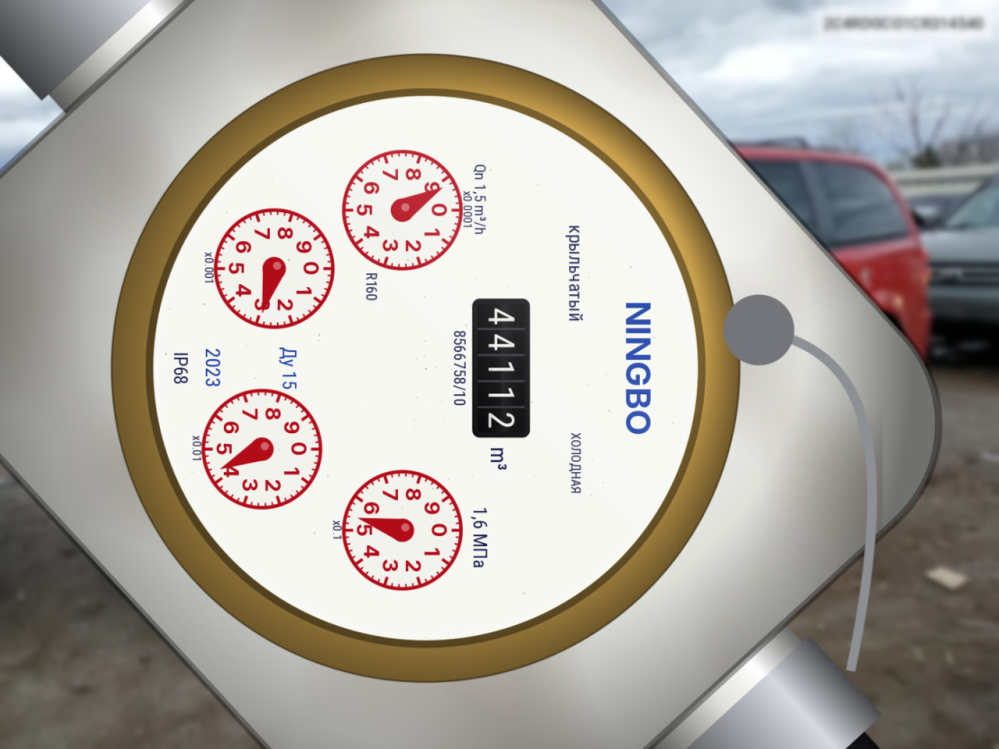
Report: 44112.5429; m³
